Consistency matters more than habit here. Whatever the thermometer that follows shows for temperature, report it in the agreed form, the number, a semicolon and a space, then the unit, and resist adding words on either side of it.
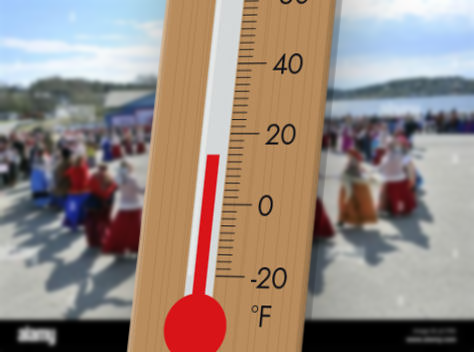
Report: 14; °F
